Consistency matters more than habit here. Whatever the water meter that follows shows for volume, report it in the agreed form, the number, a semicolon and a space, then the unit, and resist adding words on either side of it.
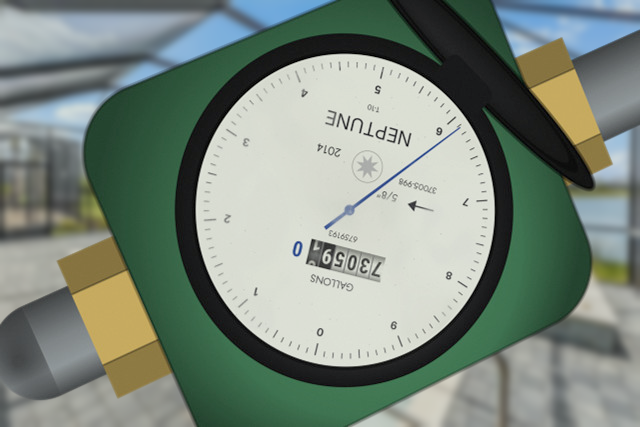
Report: 7305906.1; gal
